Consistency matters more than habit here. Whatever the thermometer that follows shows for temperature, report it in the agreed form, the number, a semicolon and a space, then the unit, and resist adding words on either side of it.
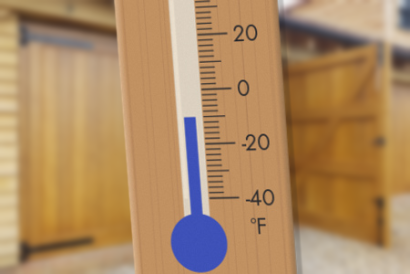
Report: -10; °F
